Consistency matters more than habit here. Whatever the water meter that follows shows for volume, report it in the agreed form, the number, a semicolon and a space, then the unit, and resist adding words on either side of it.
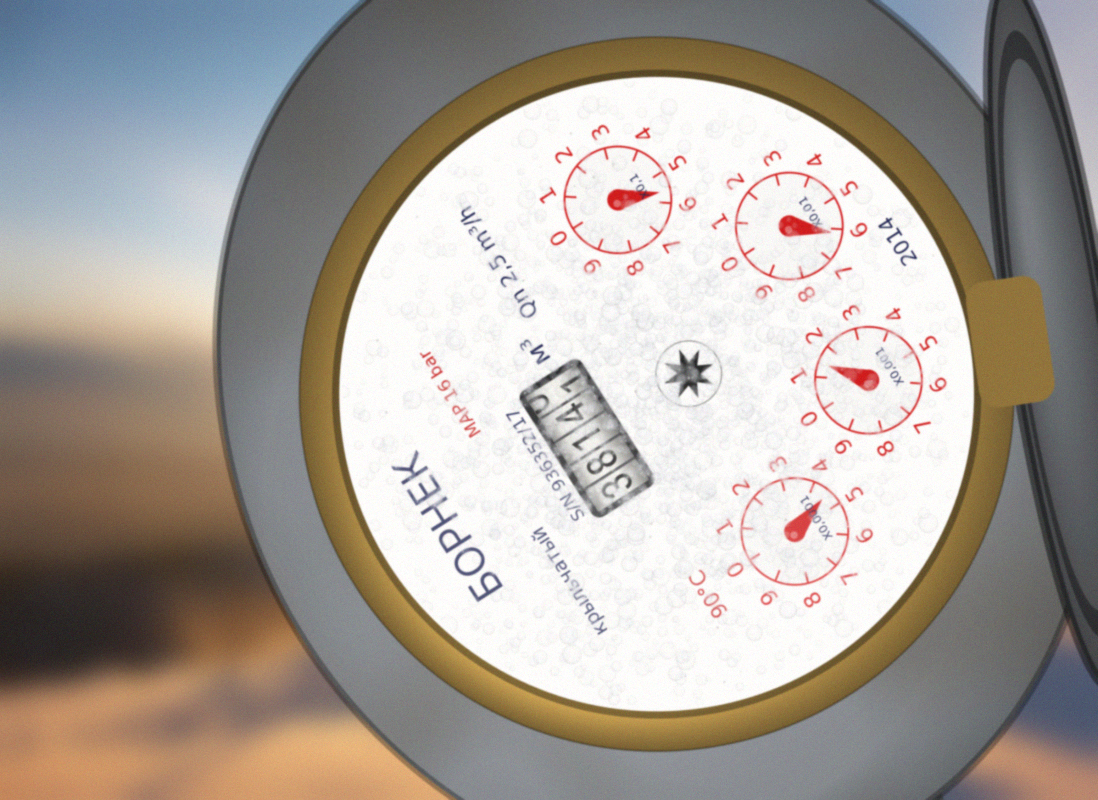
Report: 38140.5614; m³
